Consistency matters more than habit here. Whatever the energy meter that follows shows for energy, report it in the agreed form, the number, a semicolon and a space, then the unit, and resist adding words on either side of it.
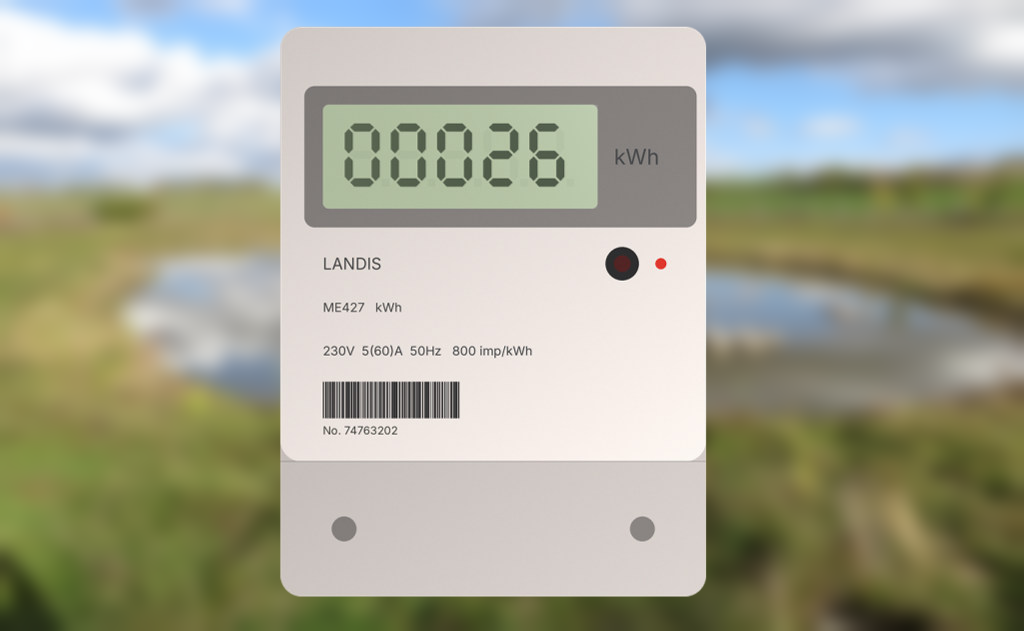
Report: 26; kWh
